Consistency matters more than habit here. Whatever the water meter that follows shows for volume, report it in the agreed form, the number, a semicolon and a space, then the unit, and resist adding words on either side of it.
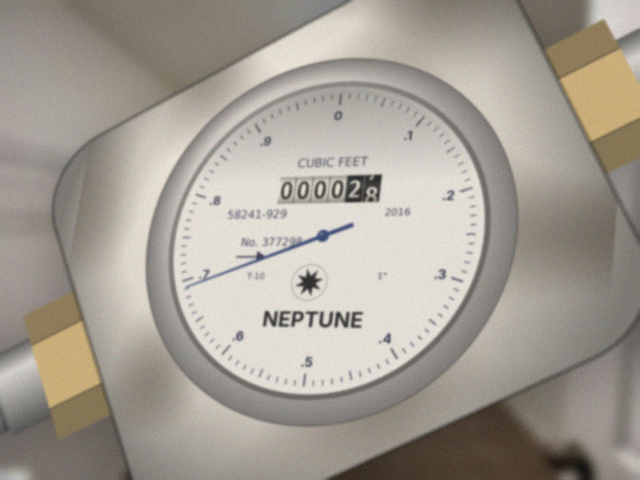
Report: 27.69; ft³
